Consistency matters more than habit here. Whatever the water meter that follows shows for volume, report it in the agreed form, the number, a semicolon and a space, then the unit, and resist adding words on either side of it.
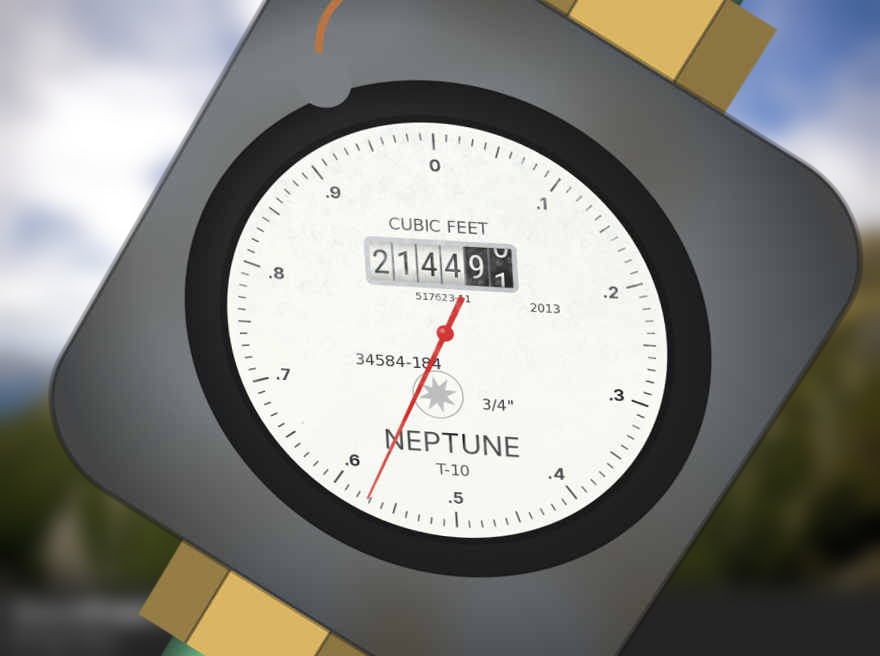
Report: 214490.57; ft³
